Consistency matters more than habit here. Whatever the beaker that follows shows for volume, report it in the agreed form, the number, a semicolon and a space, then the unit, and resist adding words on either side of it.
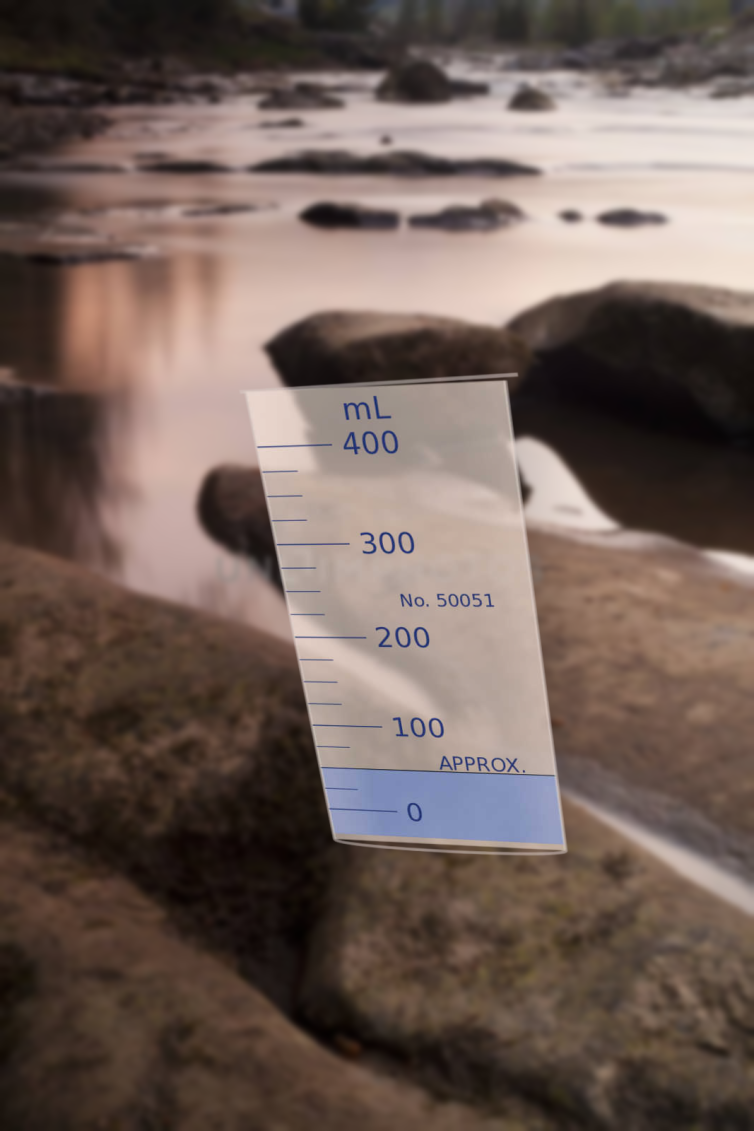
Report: 50; mL
